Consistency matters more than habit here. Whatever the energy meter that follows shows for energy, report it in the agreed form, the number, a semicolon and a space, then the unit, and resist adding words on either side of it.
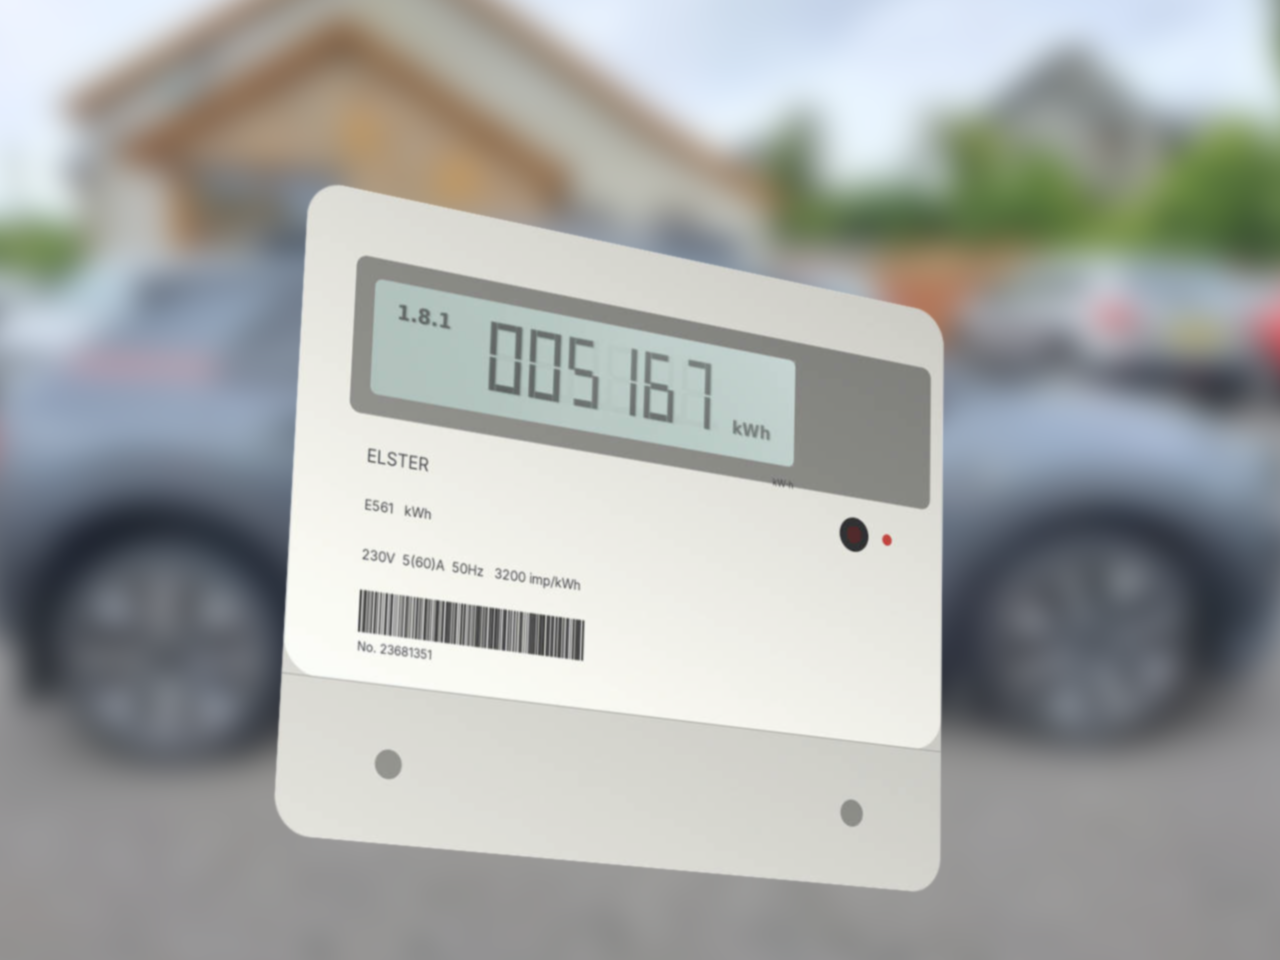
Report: 5167; kWh
